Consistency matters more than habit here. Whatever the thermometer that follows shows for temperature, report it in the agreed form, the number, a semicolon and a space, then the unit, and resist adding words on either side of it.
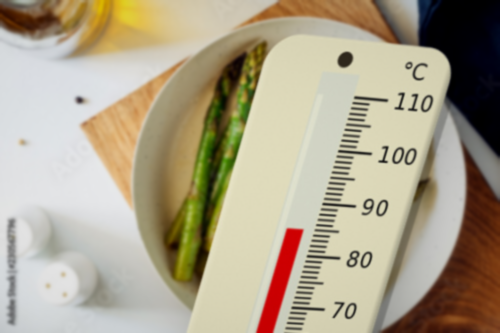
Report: 85; °C
